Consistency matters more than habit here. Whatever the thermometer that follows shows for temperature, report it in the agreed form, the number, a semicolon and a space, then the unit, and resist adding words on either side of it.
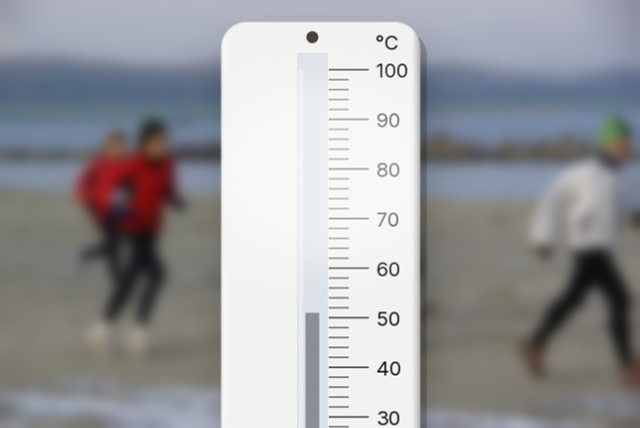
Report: 51; °C
